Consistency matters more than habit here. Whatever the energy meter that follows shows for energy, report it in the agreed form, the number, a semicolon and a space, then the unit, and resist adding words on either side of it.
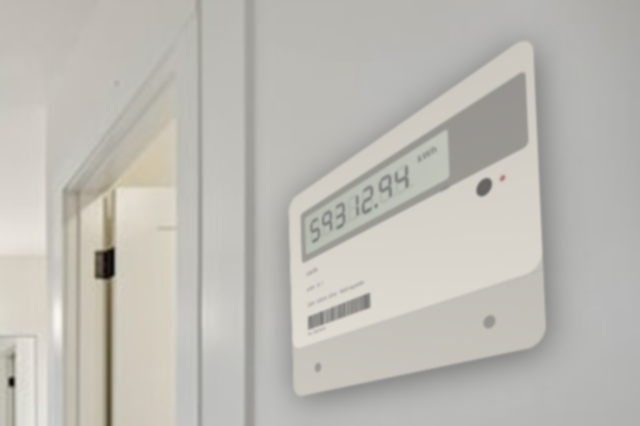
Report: 59312.94; kWh
